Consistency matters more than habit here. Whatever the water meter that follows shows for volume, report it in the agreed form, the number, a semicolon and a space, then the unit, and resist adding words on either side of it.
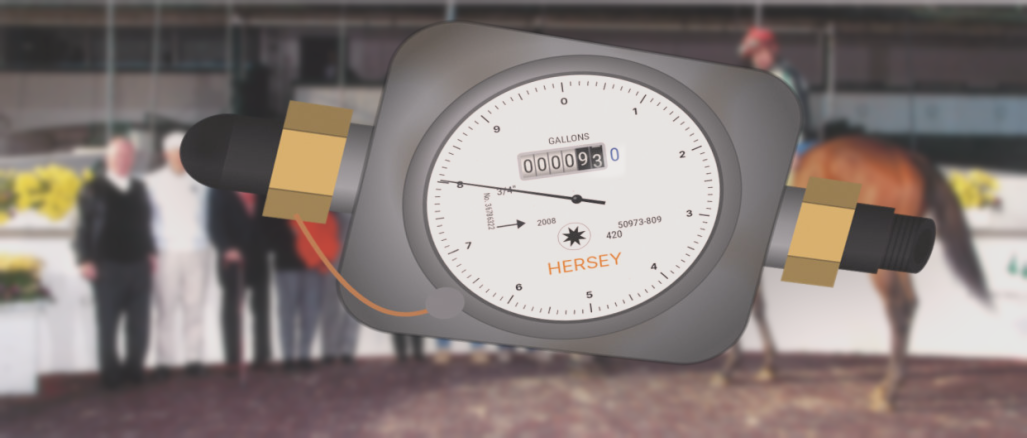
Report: 928.0; gal
